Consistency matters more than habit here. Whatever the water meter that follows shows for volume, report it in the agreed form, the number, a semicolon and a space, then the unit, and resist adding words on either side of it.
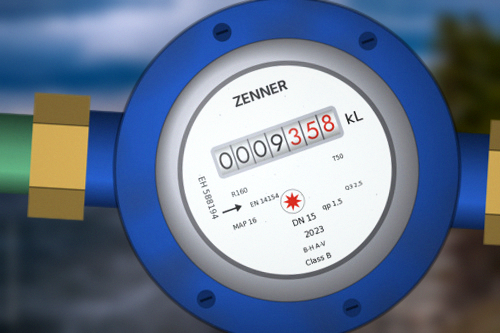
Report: 9.358; kL
